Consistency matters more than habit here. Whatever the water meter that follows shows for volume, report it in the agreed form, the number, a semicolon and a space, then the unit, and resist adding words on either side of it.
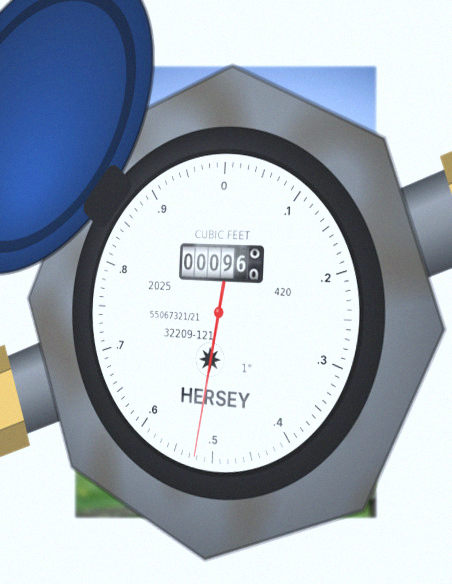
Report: 968.52; ft³
